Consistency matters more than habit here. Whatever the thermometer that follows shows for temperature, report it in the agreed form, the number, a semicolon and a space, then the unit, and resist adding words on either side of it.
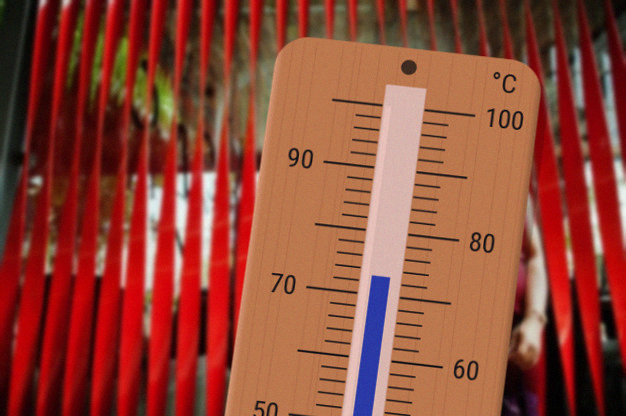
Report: 73; °C
